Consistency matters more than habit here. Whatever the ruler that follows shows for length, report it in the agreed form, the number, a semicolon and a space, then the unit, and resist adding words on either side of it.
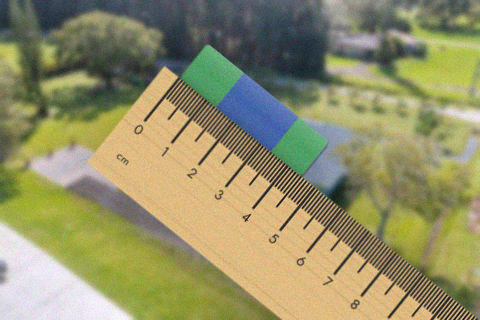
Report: 4.5; cm
